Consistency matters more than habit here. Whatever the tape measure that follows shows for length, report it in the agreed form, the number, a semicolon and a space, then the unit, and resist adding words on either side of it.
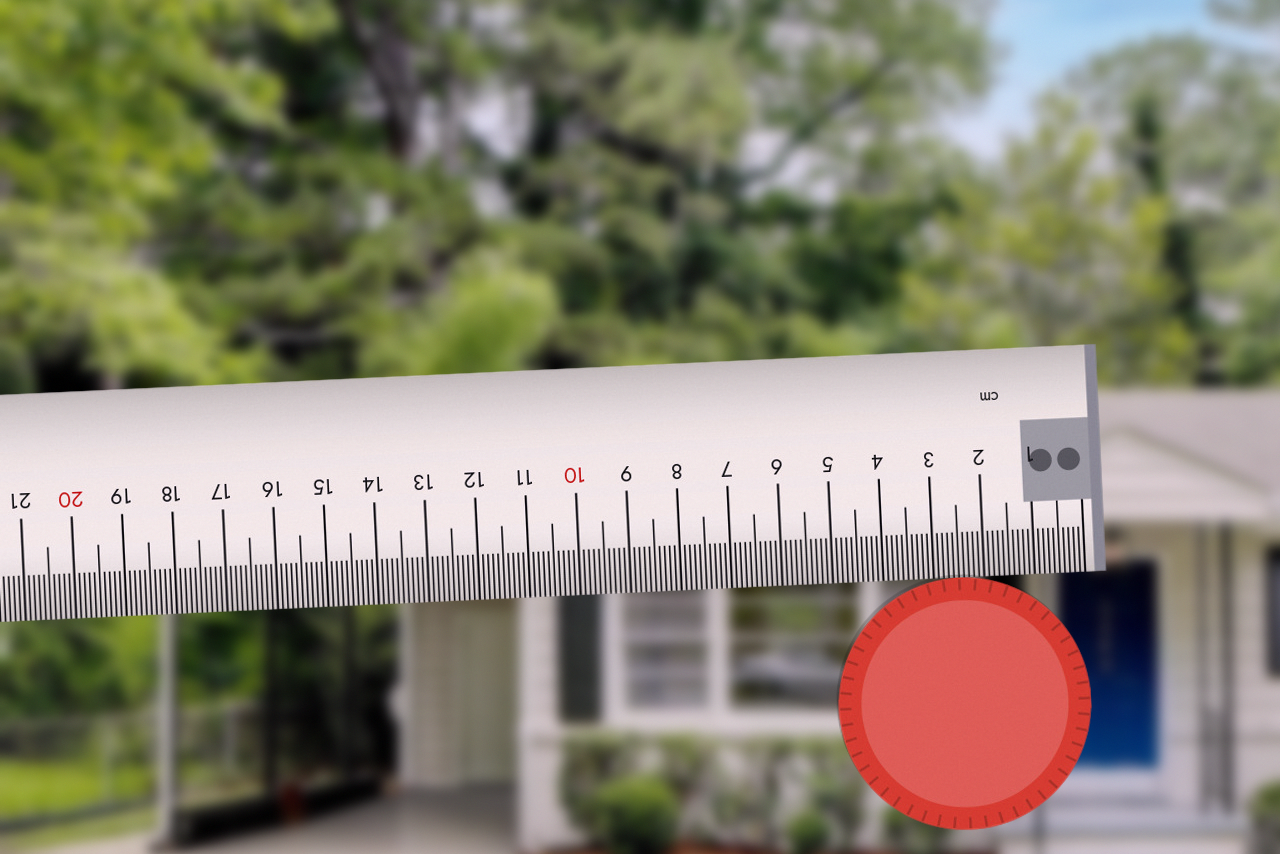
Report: 5; cm
